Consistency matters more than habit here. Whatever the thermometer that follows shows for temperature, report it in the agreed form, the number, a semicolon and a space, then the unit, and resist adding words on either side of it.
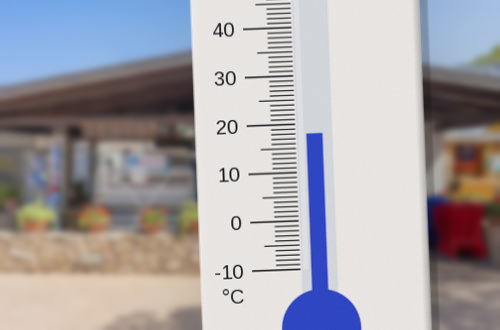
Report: 18; °C
